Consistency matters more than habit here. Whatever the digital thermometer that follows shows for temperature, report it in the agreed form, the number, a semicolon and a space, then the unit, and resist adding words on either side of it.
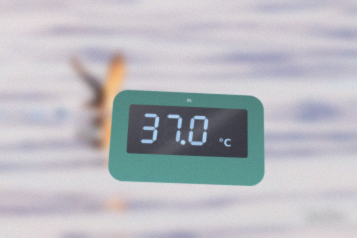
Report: 37.0; °C
